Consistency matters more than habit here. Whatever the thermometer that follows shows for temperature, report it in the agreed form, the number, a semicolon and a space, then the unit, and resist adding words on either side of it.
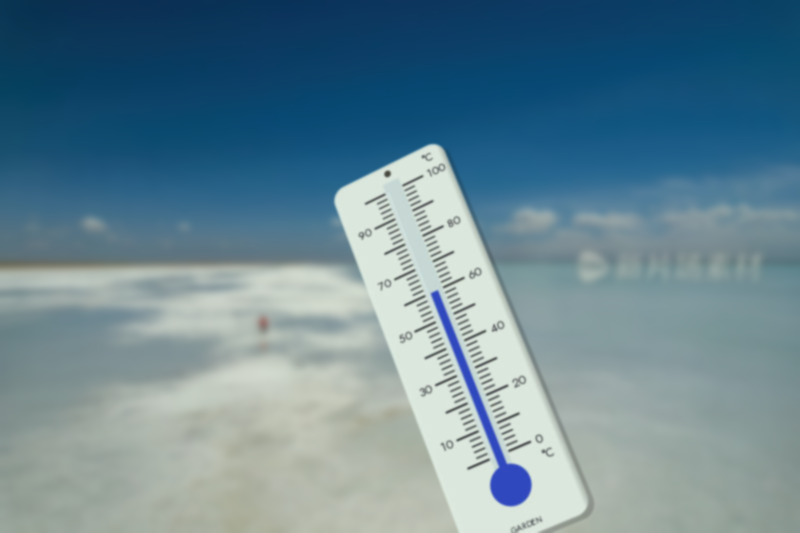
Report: 60; °C
